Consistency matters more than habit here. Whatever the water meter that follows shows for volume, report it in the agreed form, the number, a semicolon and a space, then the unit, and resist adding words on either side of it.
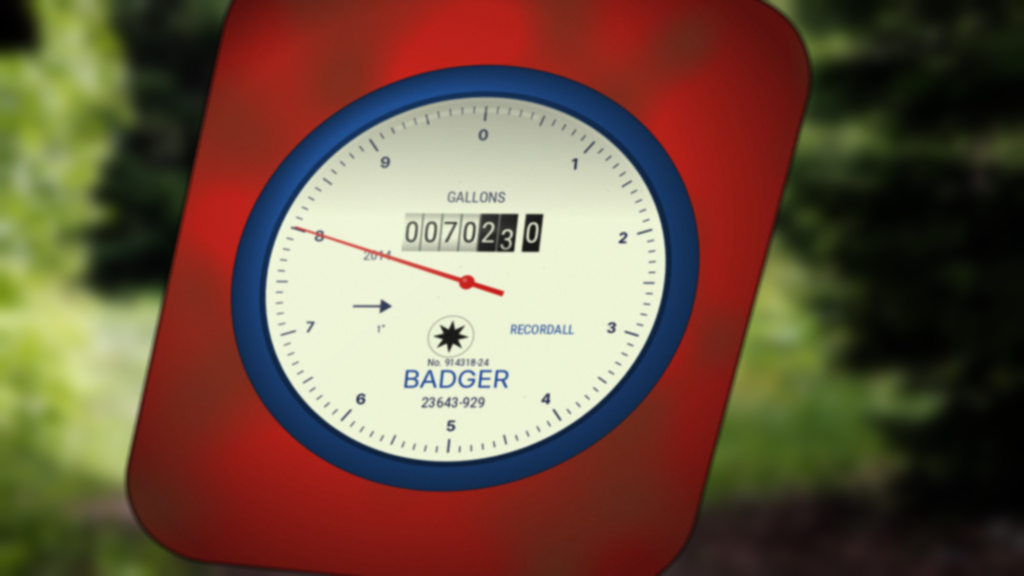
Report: 70228.0; gal
